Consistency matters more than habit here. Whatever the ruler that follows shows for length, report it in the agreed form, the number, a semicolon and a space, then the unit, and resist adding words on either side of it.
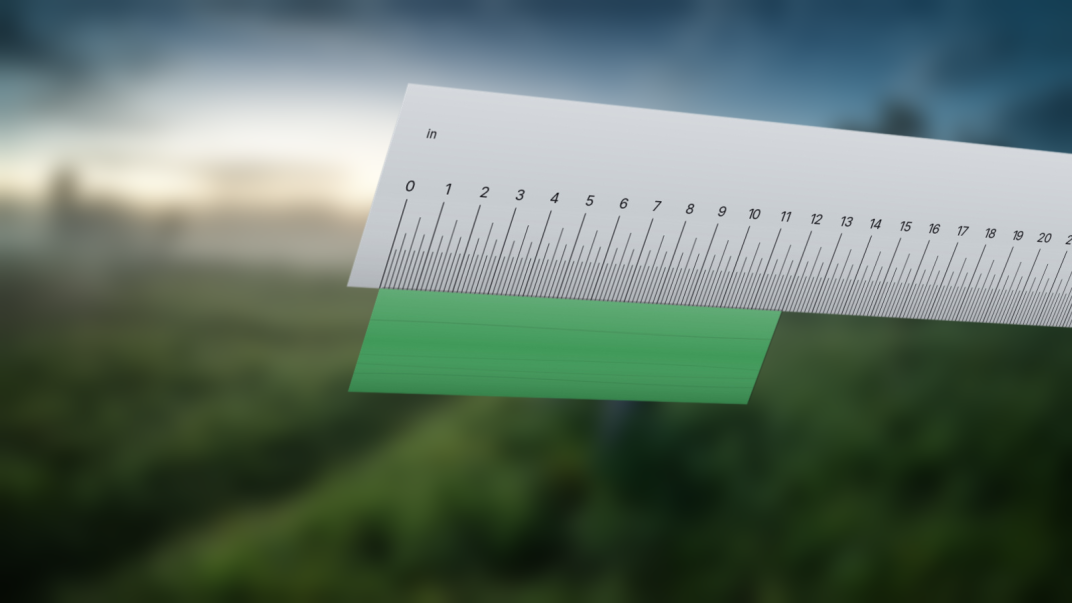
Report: 12; in
